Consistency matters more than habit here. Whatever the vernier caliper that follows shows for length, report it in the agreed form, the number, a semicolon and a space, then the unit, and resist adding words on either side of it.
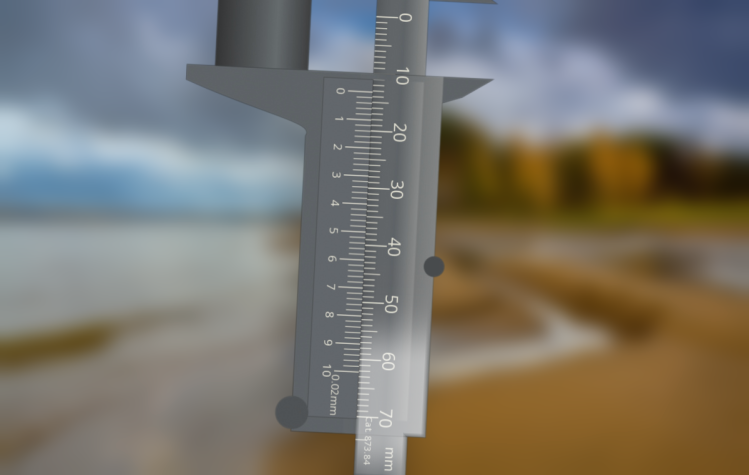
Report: 13.2; mm
